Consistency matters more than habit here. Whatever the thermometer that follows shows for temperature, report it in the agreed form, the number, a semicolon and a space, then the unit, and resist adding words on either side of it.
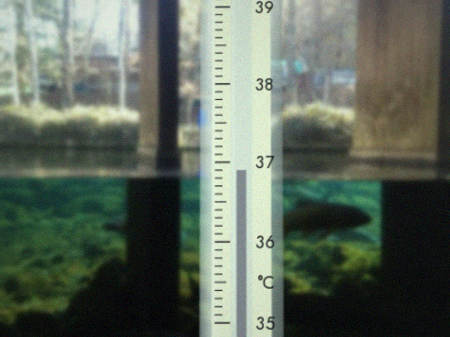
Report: 36.9; °C
